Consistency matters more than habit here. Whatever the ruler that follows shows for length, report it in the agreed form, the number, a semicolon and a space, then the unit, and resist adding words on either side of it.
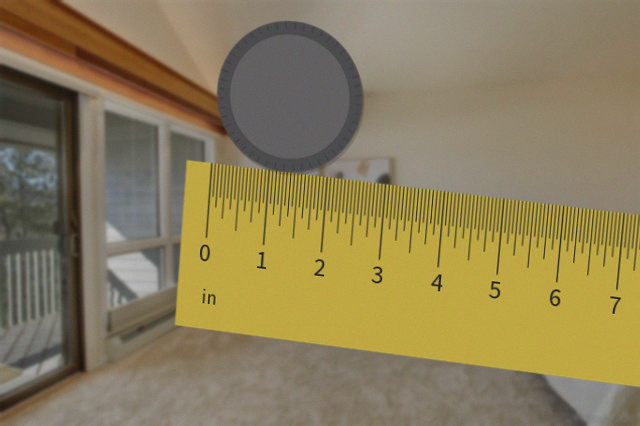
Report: 2.5; in
